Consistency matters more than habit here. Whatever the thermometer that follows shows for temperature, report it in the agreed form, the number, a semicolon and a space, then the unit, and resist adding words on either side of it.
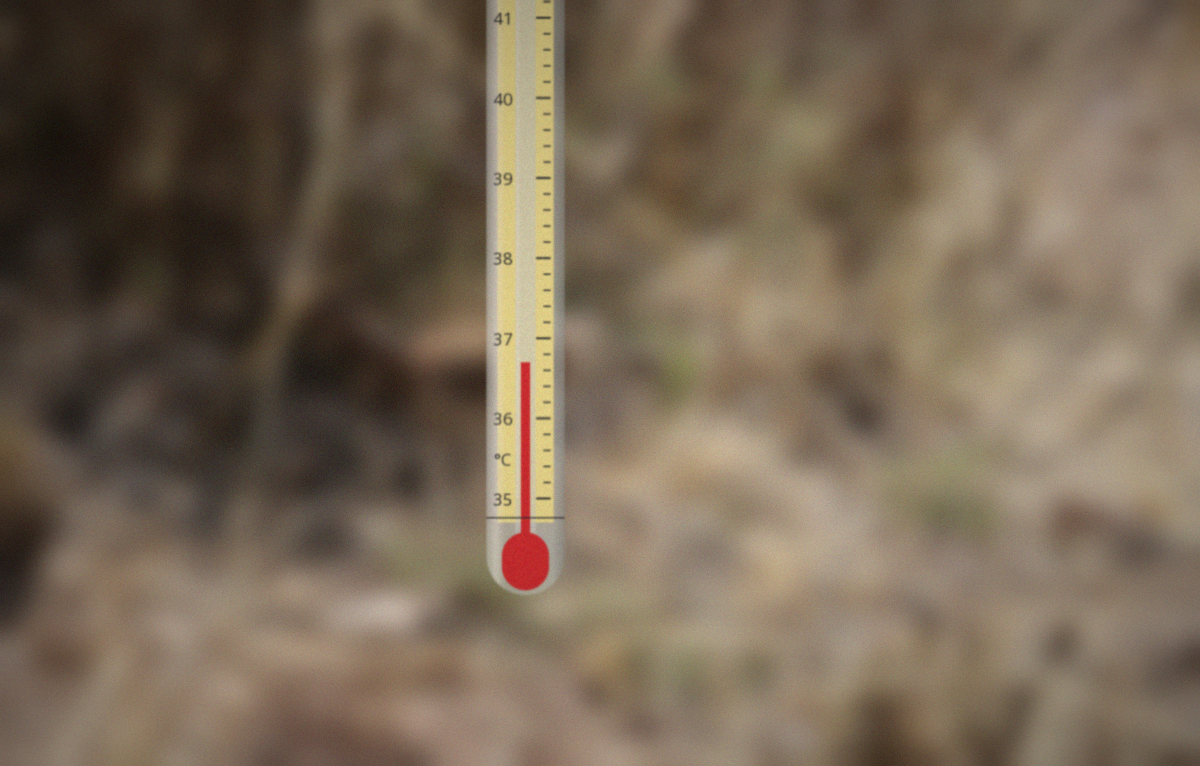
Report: 36.7; °C
